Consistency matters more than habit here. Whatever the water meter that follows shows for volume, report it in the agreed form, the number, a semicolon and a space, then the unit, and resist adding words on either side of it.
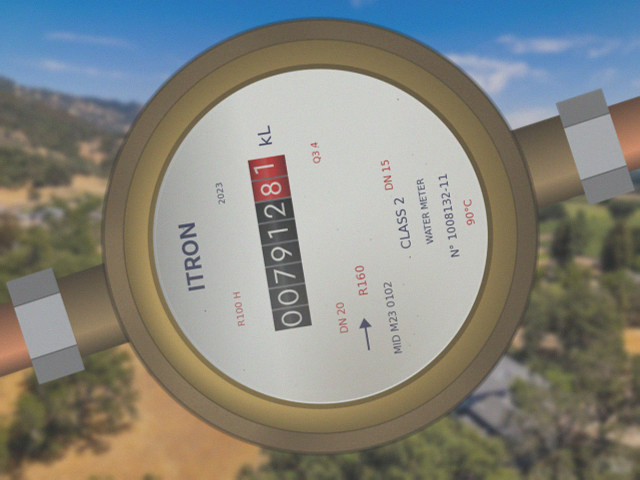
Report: 7912.81; kL
